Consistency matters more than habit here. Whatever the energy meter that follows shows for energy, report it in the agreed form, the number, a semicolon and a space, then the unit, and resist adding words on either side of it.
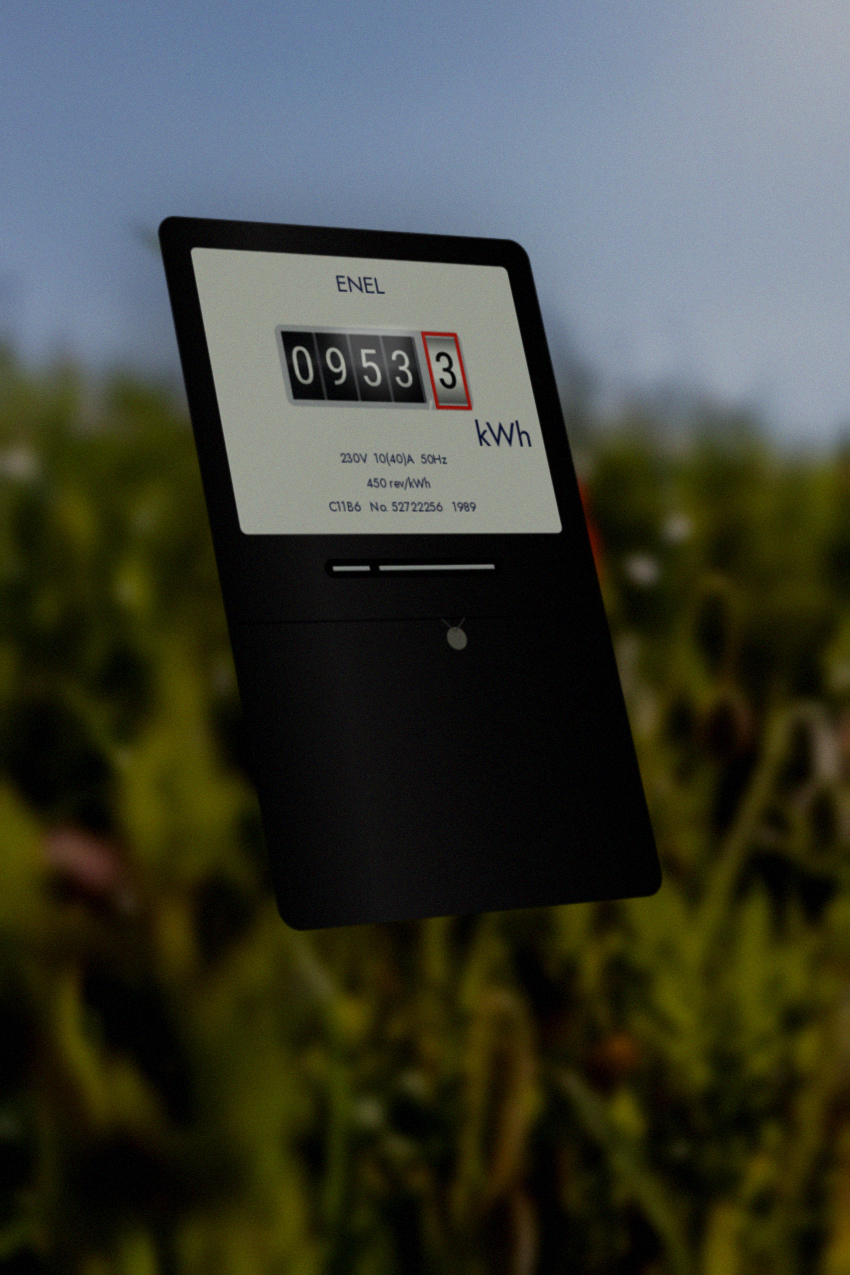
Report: 953.3; kWh
